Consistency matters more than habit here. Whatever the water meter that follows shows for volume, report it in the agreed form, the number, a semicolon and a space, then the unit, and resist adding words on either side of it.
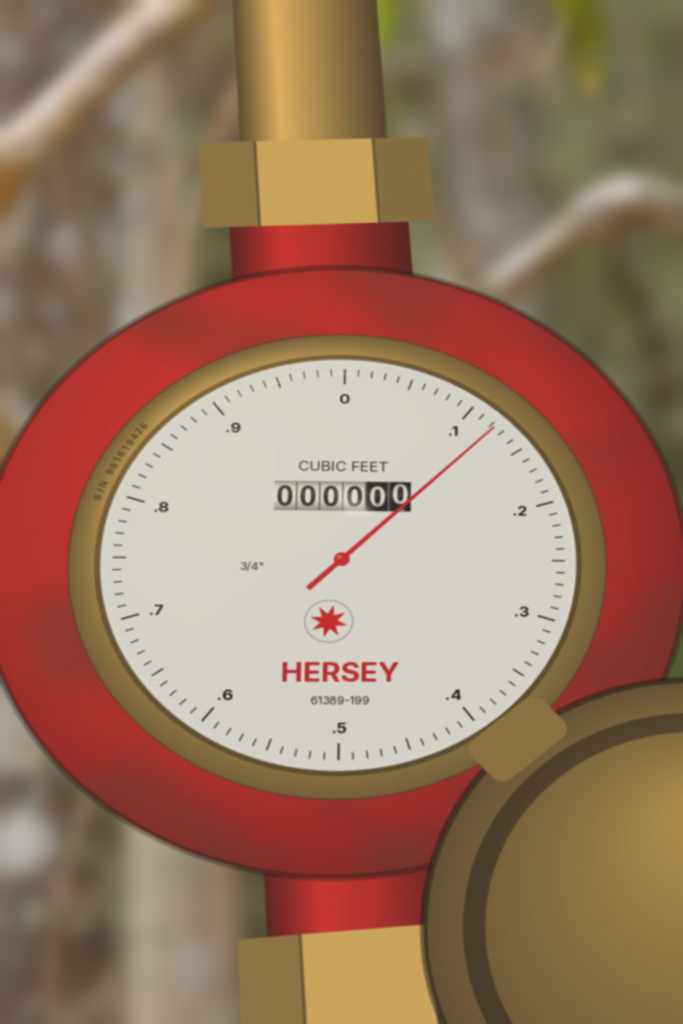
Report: 0.12; ft³
